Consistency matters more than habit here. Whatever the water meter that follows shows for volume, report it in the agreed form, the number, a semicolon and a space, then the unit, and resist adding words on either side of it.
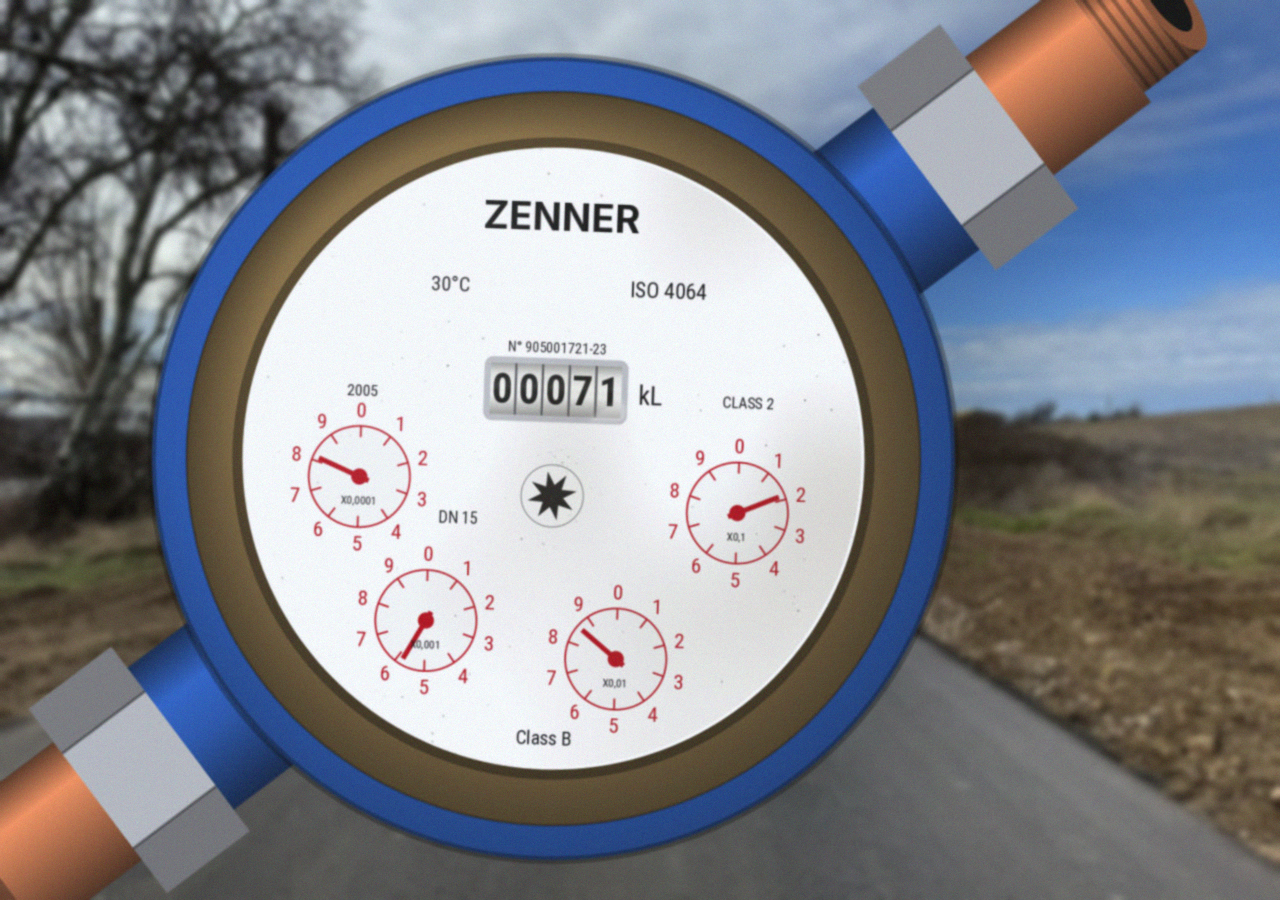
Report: 71.1858; kL
